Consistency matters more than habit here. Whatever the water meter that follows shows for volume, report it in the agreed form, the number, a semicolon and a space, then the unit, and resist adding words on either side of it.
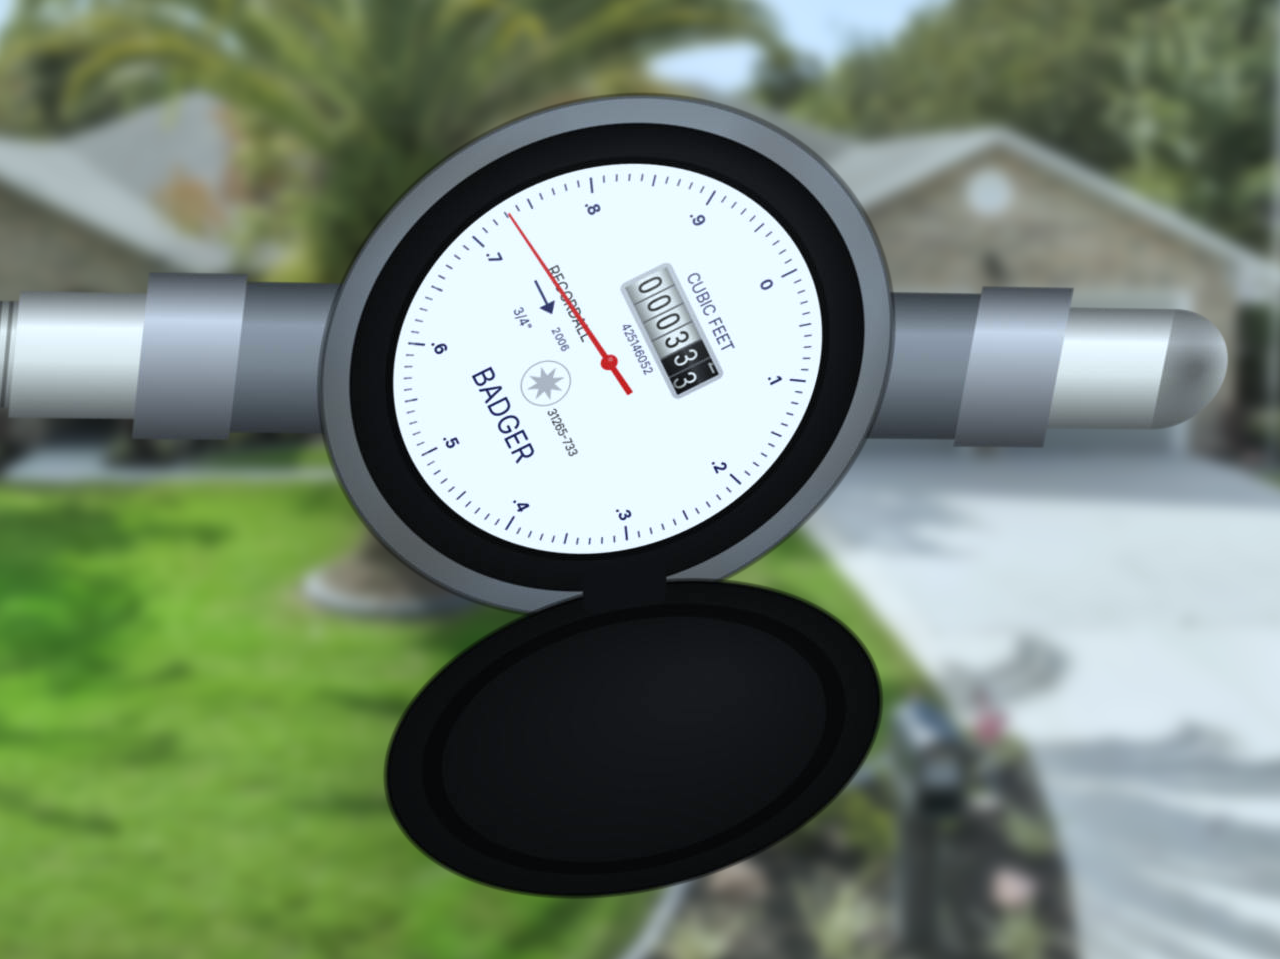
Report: 332.73; ft³
